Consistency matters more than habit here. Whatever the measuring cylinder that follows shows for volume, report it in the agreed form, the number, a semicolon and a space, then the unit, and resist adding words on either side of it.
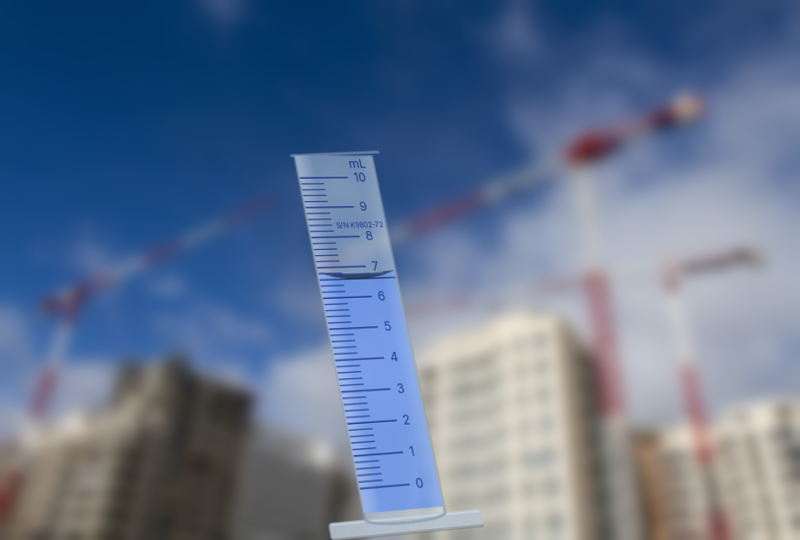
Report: 6.6; mL
